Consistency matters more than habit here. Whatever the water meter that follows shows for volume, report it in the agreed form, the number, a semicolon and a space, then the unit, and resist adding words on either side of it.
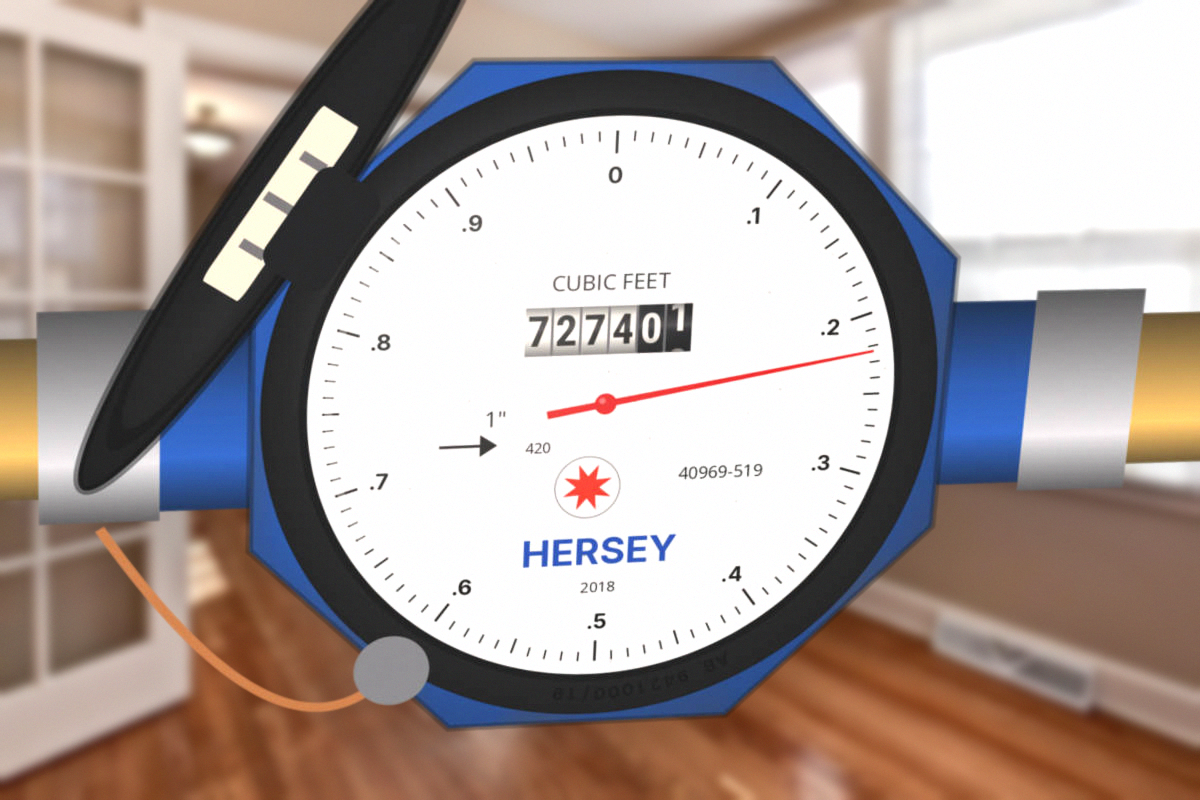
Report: 727401.22; ft³
